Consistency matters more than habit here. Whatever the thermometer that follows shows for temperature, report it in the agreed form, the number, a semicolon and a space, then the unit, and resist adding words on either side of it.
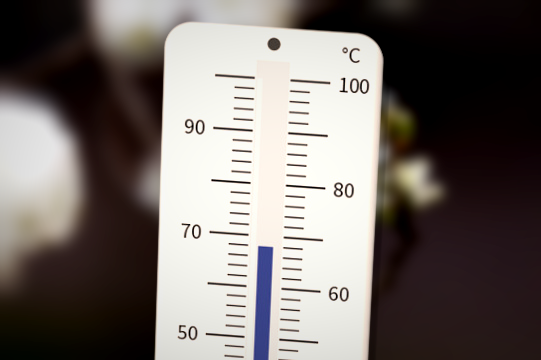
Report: 68; °C
